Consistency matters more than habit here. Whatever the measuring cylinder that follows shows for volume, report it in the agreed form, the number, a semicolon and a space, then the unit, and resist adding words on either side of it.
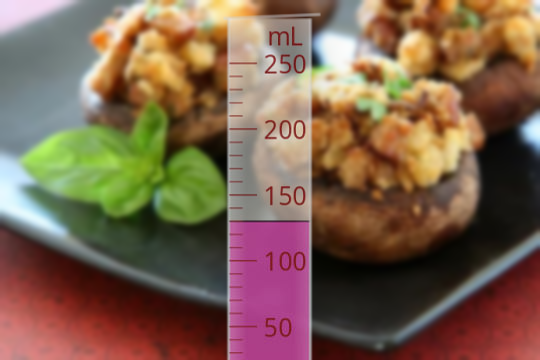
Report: 130; mL
